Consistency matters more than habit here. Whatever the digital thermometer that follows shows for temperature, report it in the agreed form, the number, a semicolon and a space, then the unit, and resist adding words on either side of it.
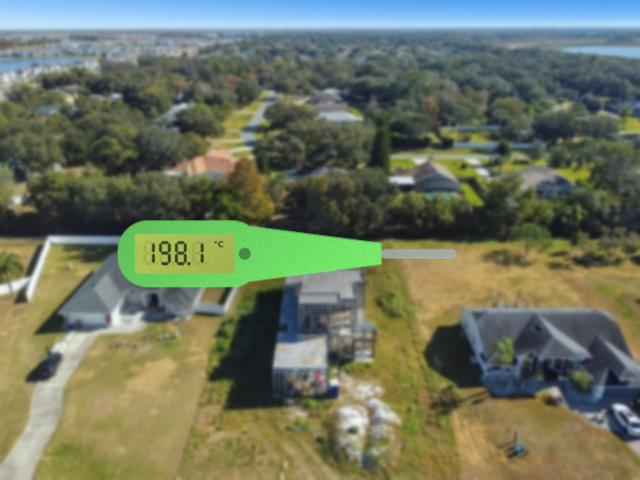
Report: 198.1; °C
